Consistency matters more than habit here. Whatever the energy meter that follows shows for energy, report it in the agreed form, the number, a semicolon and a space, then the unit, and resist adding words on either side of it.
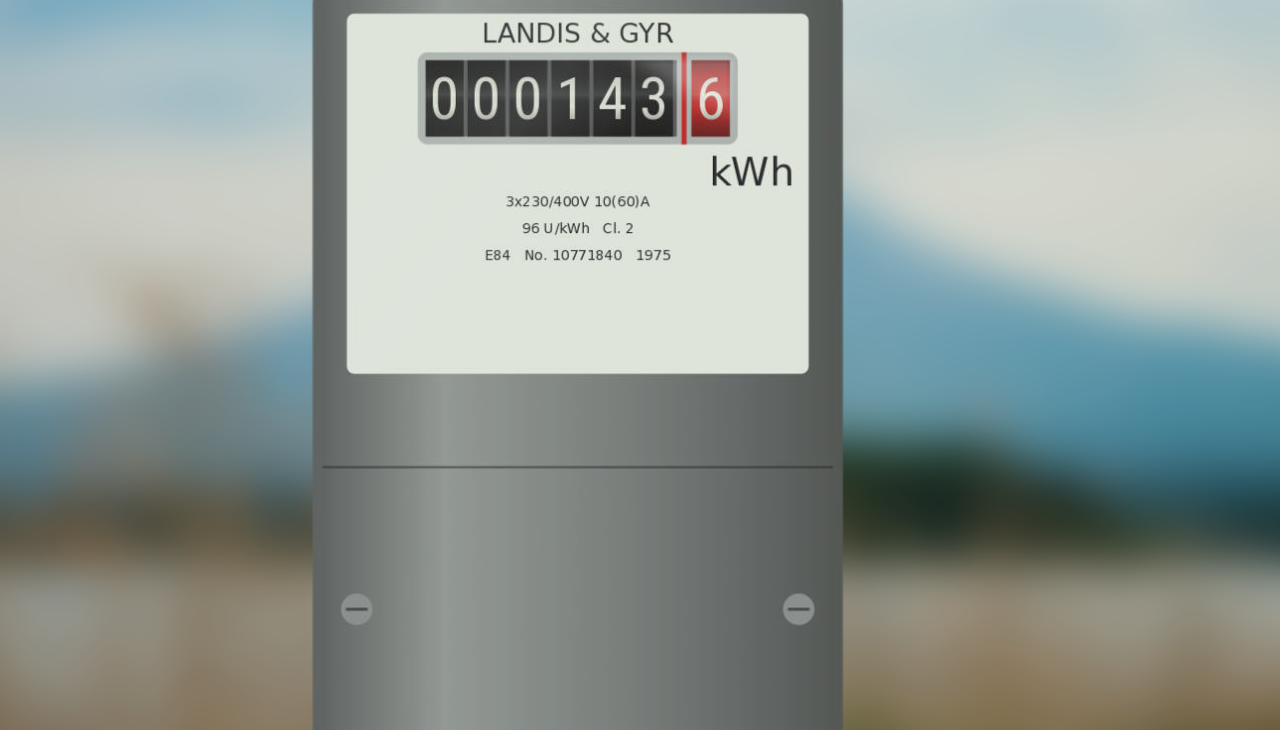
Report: 143.6; kWh
